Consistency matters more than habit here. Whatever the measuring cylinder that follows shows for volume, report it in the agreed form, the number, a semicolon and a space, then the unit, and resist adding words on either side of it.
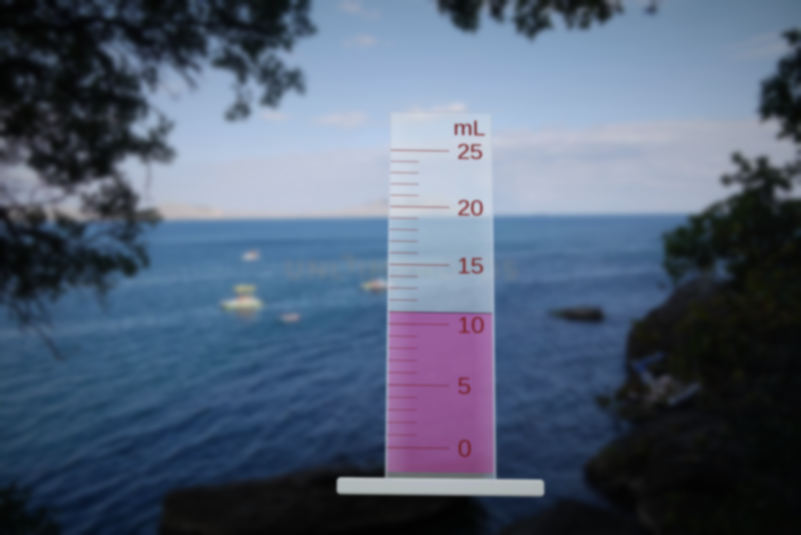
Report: 11; mL
